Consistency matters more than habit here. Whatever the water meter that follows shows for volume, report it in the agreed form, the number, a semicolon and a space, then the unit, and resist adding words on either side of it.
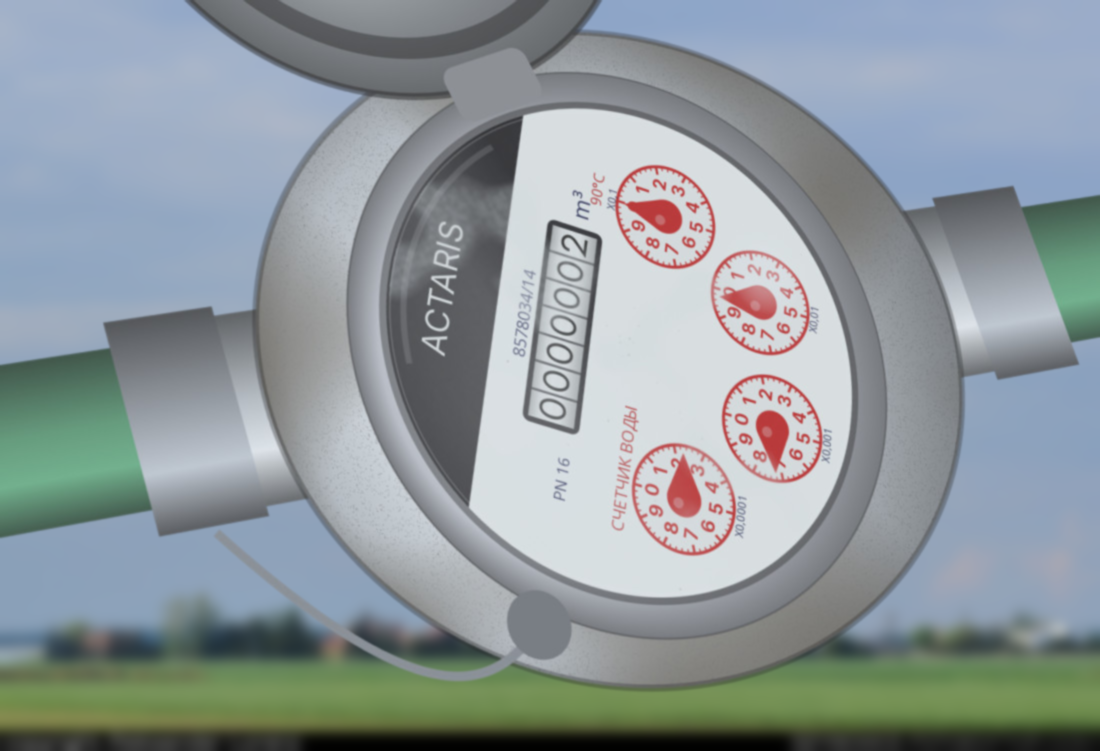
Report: 1.9972; m³
